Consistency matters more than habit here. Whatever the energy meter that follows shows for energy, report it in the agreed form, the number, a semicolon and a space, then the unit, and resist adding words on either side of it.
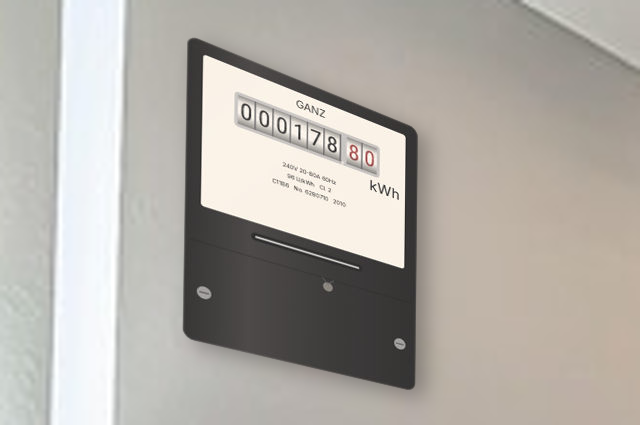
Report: 178.80; kWh
